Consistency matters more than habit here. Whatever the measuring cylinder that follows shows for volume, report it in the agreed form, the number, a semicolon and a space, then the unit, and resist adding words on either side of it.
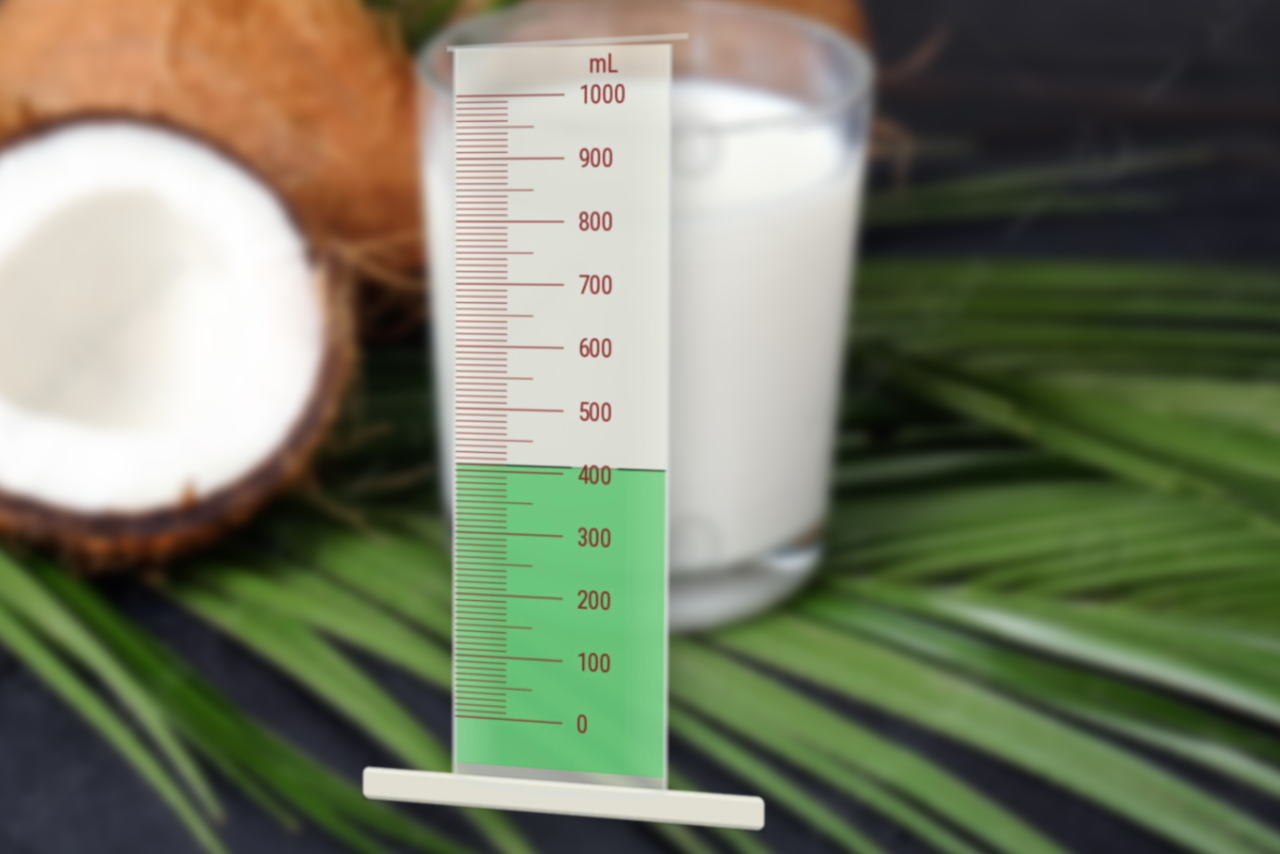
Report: 410; mL
